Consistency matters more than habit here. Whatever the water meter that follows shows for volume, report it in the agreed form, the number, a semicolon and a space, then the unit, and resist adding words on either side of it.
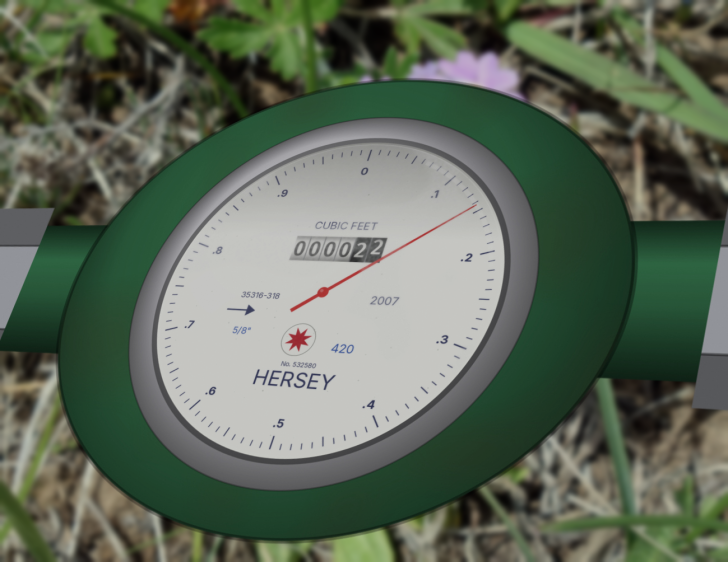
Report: 22.14; ft³
